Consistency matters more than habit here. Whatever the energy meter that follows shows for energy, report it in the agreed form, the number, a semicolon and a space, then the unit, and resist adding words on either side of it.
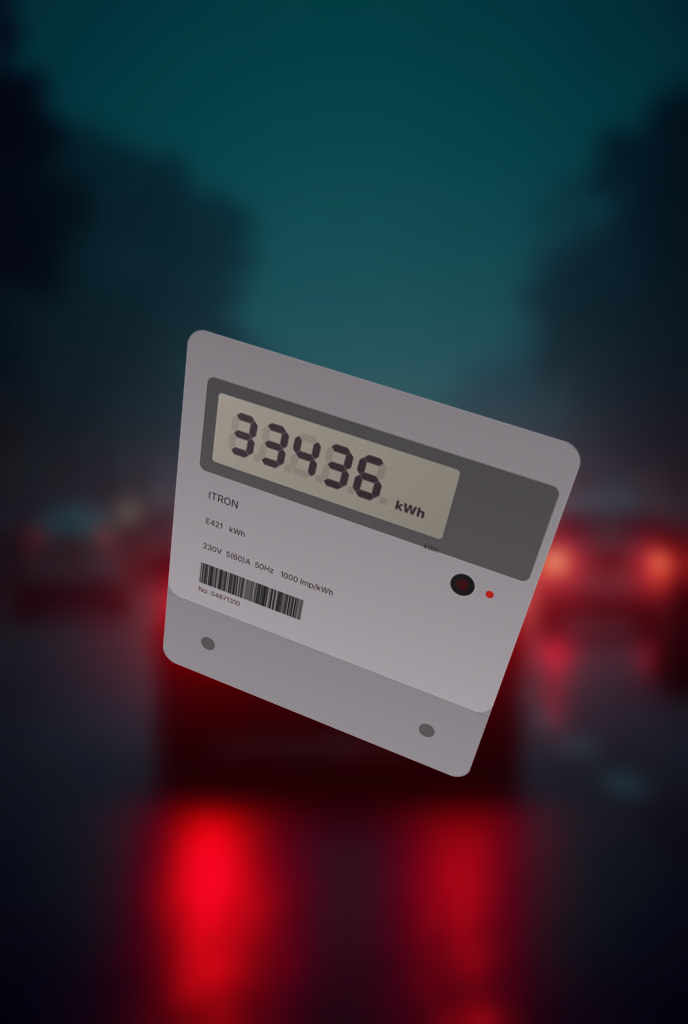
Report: 33436; kWh
